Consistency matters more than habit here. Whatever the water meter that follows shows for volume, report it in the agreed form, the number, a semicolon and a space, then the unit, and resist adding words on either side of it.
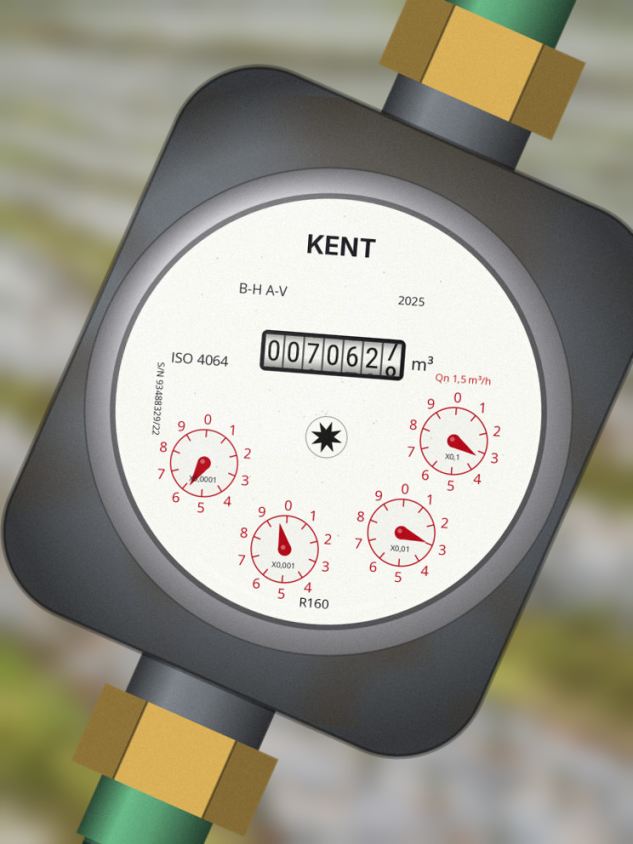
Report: 70627.3295; m³
